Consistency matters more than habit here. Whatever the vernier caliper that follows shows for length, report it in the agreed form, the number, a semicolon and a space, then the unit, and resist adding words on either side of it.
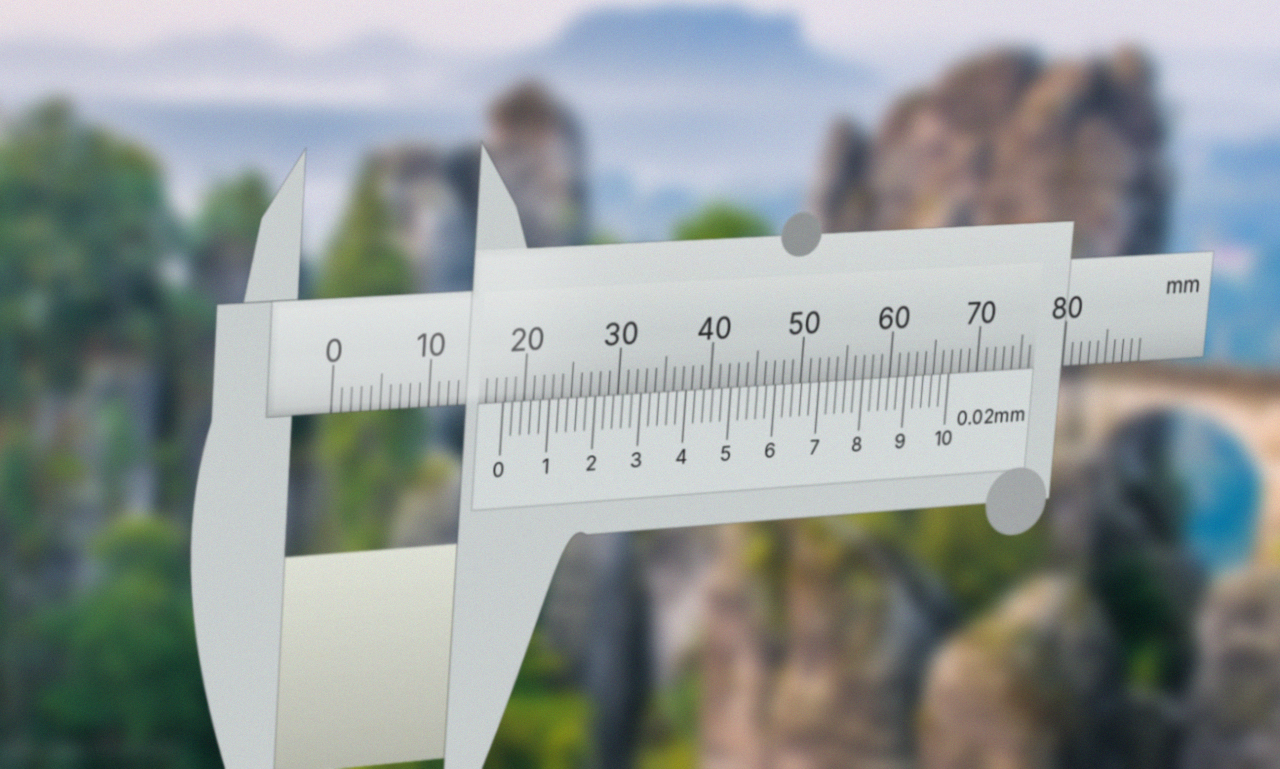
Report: 17.8; mm
